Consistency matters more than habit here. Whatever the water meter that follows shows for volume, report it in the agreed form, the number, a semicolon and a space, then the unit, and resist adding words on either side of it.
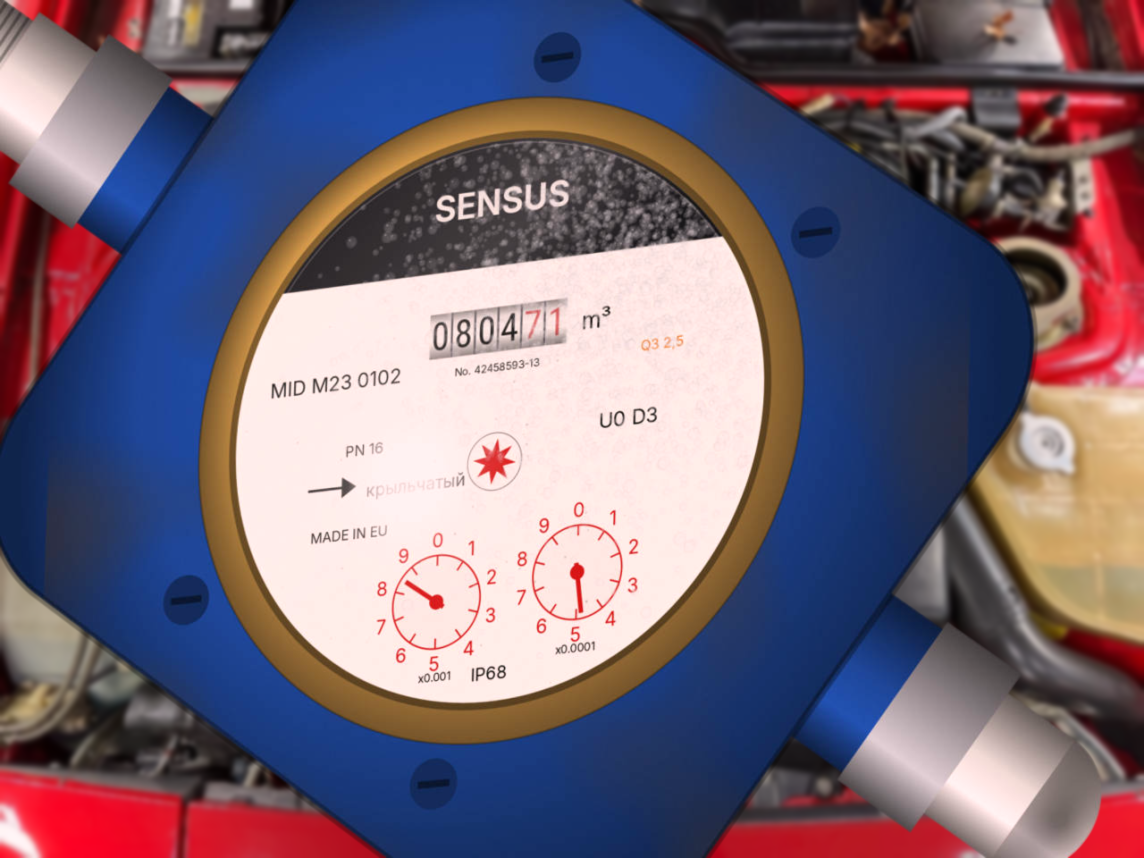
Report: 804.7184; m³
